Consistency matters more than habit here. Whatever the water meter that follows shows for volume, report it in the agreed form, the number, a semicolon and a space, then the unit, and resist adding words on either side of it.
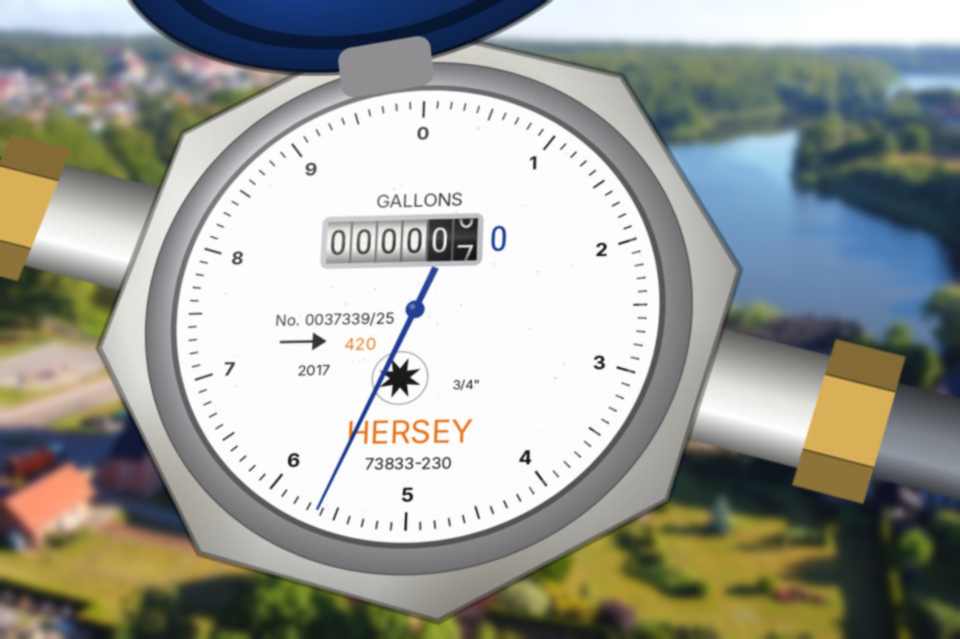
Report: 65.6; gal
